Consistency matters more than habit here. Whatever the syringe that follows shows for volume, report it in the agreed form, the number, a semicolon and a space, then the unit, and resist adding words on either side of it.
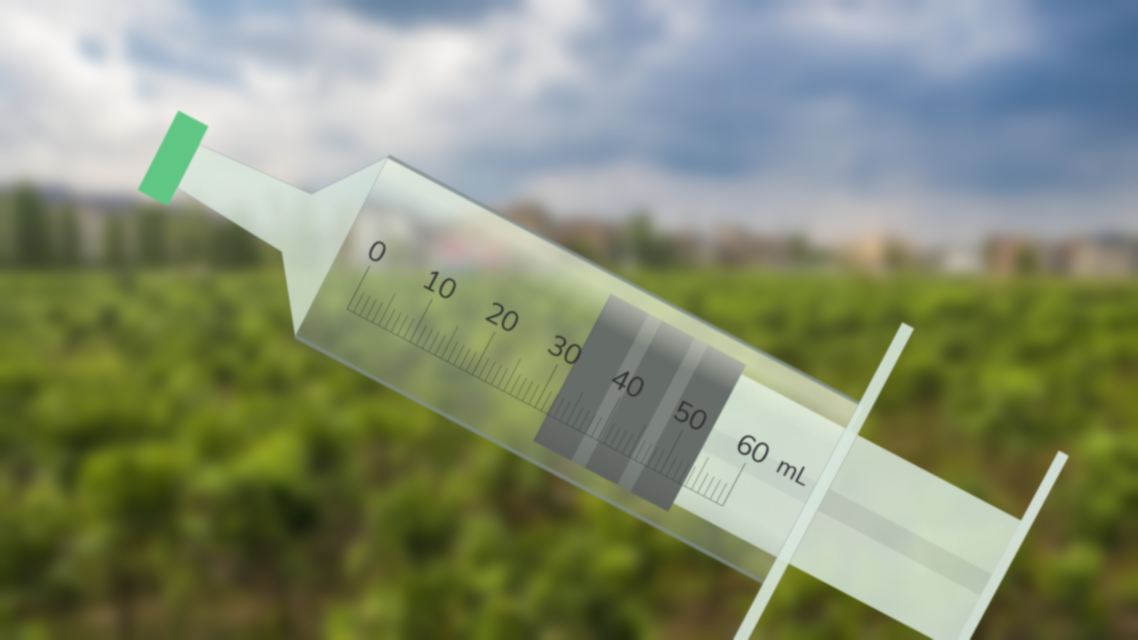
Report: 32; mL
